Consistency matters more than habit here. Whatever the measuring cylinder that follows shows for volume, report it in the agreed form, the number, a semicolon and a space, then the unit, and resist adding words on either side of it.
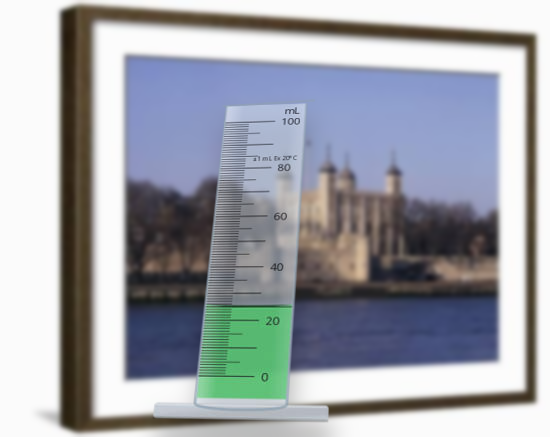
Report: 25; mL
